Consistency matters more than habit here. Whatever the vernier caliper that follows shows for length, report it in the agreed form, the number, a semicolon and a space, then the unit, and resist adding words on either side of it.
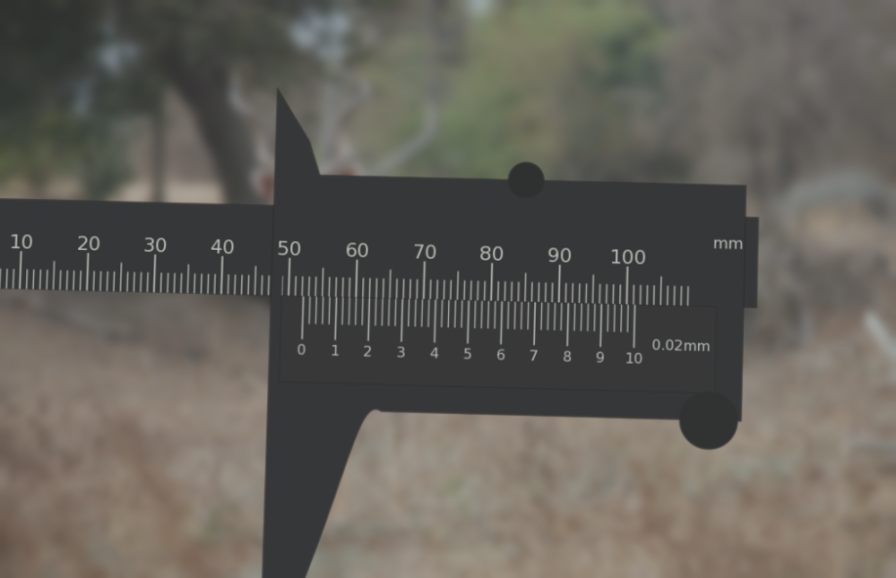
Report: 52.2; mm
